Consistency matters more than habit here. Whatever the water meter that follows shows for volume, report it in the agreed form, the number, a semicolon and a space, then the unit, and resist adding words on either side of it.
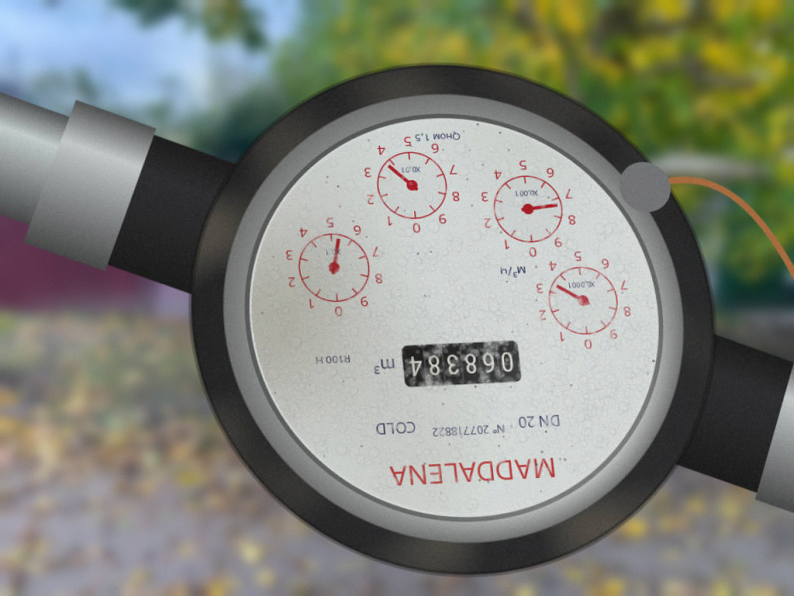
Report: 68384.5373; m³
